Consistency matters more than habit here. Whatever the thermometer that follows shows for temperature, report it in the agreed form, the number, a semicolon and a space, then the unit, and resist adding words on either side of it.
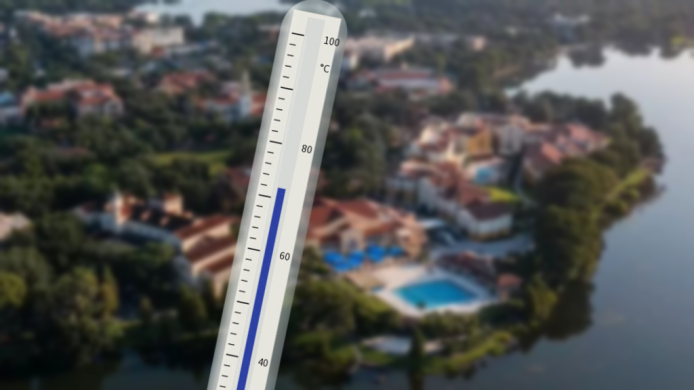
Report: 72; °C
